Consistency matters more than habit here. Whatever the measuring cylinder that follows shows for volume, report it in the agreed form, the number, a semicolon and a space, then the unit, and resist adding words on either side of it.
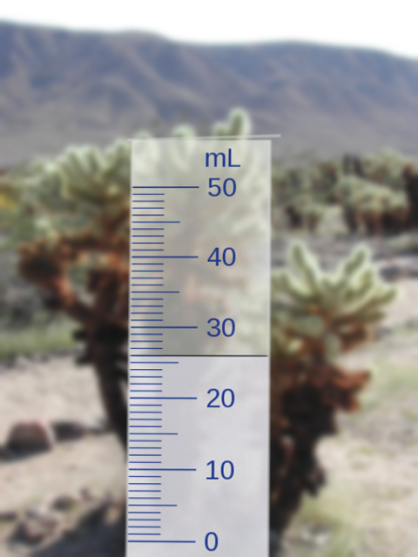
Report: 26; mL
